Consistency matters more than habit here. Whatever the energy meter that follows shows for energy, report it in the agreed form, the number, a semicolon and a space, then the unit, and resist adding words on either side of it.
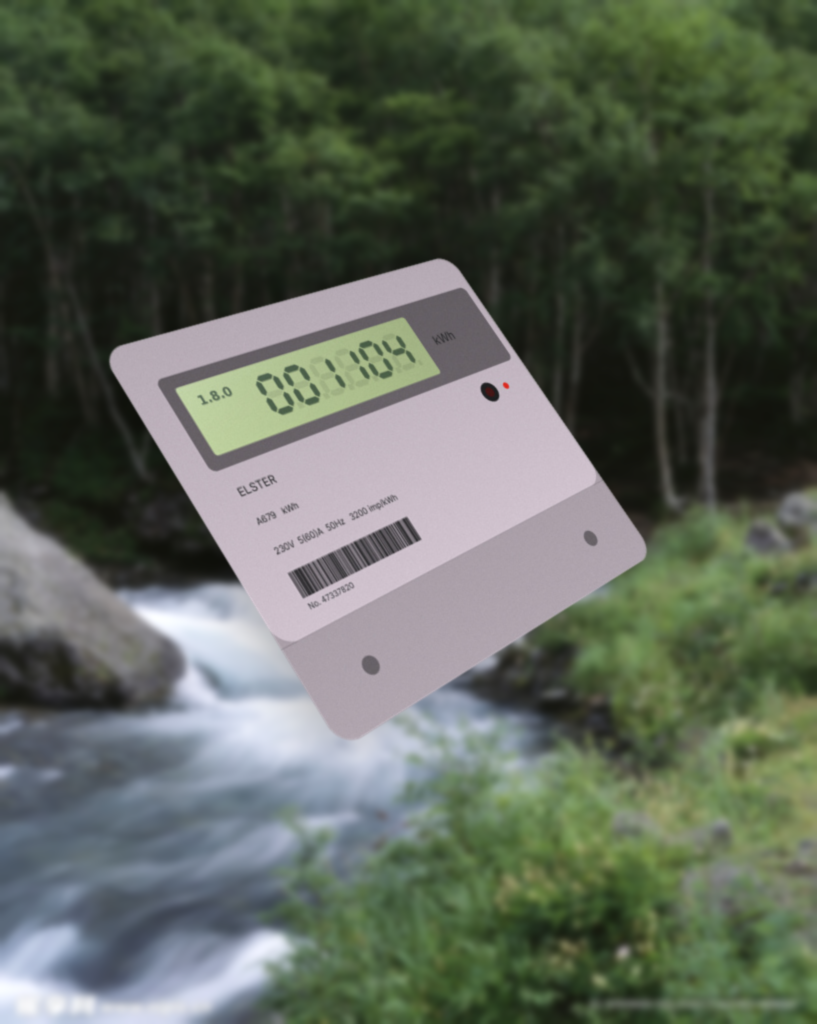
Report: 1104; kWh
